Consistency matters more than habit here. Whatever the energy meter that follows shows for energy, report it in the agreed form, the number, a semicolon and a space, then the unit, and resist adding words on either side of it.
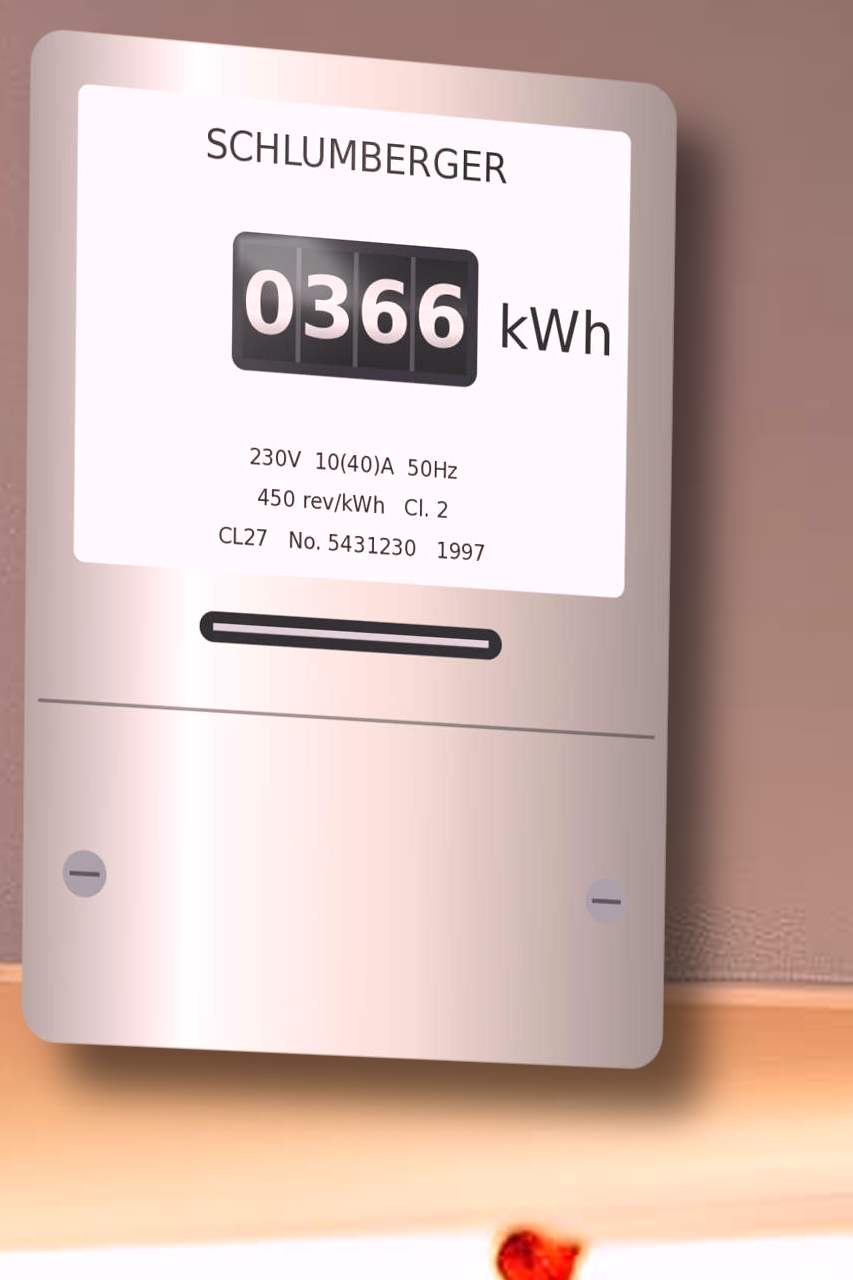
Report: 366; kWh
